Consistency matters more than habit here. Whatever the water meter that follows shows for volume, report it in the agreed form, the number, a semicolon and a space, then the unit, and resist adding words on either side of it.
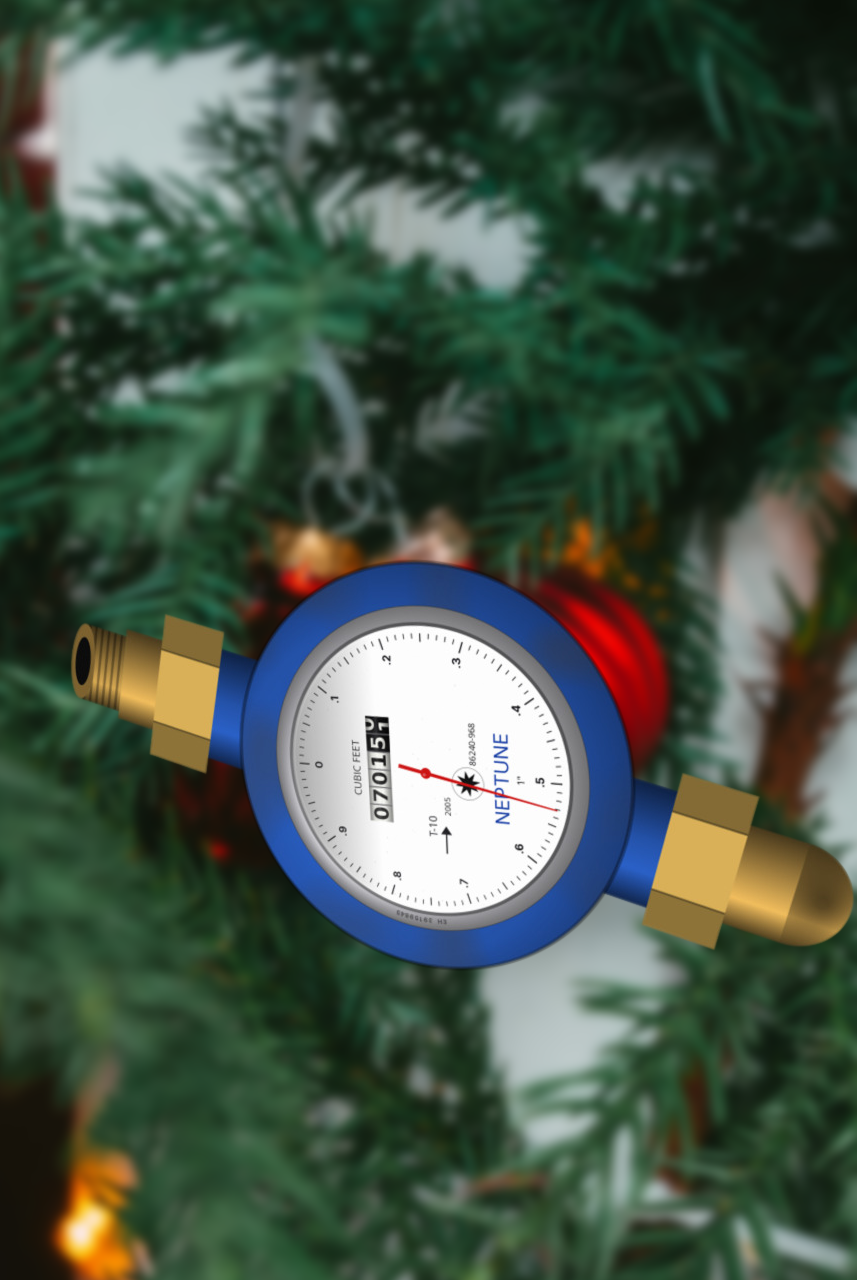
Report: 70150.53; ft³
